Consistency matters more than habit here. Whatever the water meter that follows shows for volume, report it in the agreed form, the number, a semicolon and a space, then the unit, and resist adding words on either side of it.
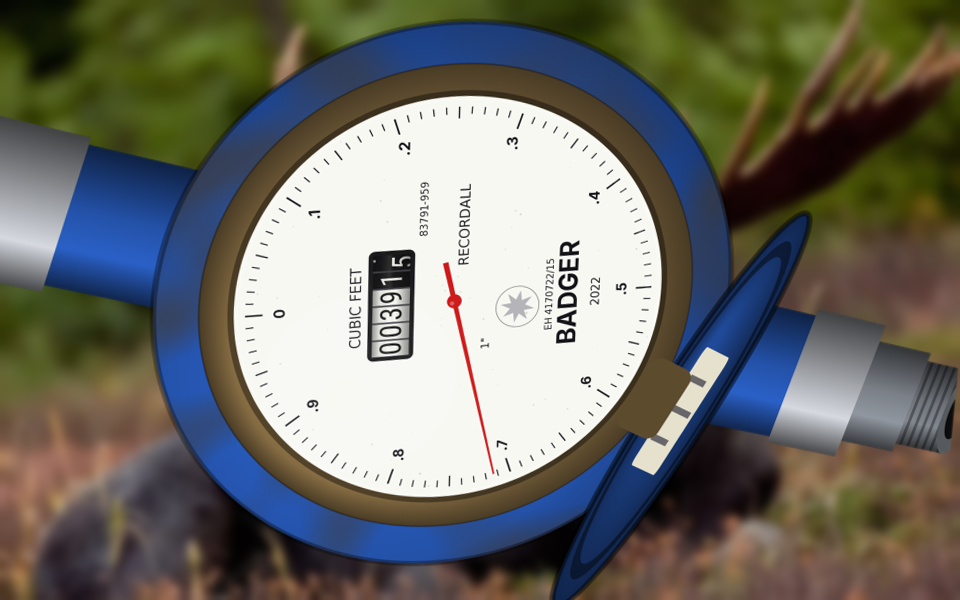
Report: 3914.71; ft³
